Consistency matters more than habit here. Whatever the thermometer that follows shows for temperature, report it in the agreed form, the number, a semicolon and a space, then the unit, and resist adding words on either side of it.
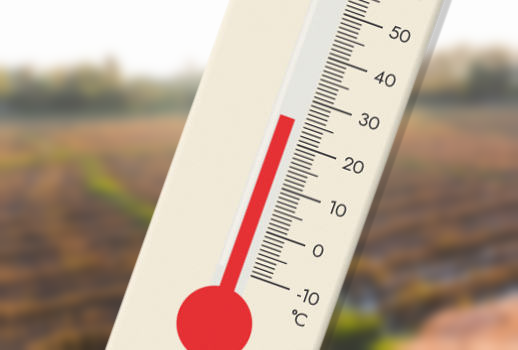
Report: 25; °C
